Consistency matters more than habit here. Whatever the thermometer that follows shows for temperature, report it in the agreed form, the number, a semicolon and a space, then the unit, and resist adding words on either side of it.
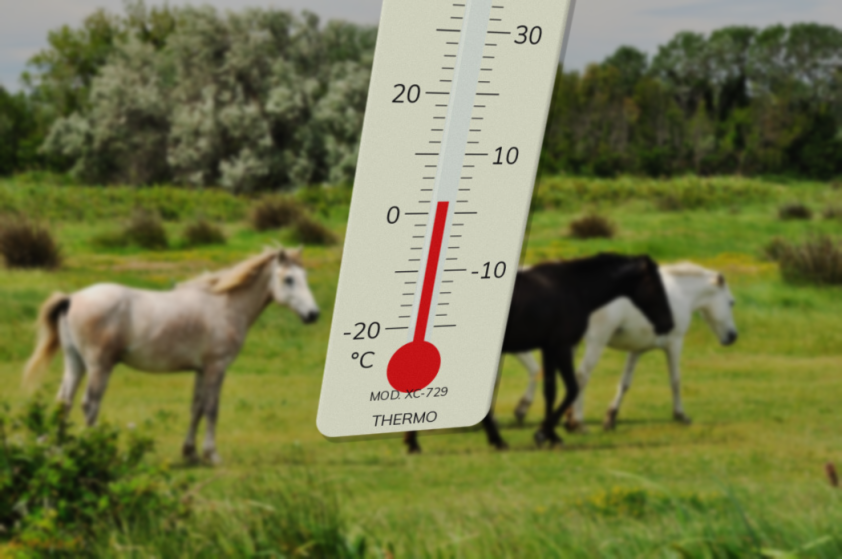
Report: 2; °C
